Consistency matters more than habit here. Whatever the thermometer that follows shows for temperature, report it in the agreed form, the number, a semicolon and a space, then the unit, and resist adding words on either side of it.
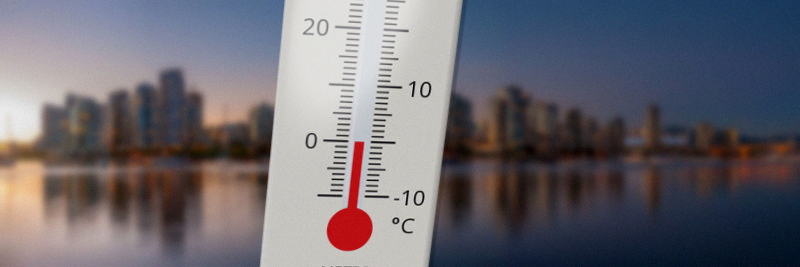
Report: 0; °C
